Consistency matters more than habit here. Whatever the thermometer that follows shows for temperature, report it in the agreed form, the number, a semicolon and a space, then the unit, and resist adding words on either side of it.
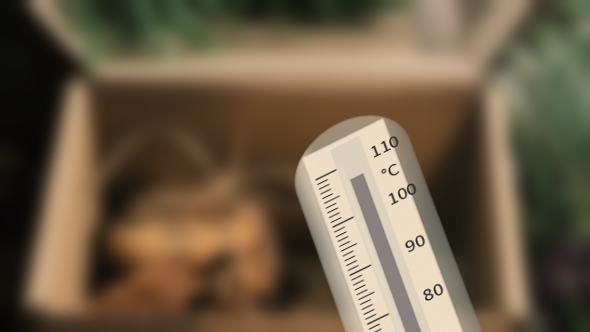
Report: 107; °C
